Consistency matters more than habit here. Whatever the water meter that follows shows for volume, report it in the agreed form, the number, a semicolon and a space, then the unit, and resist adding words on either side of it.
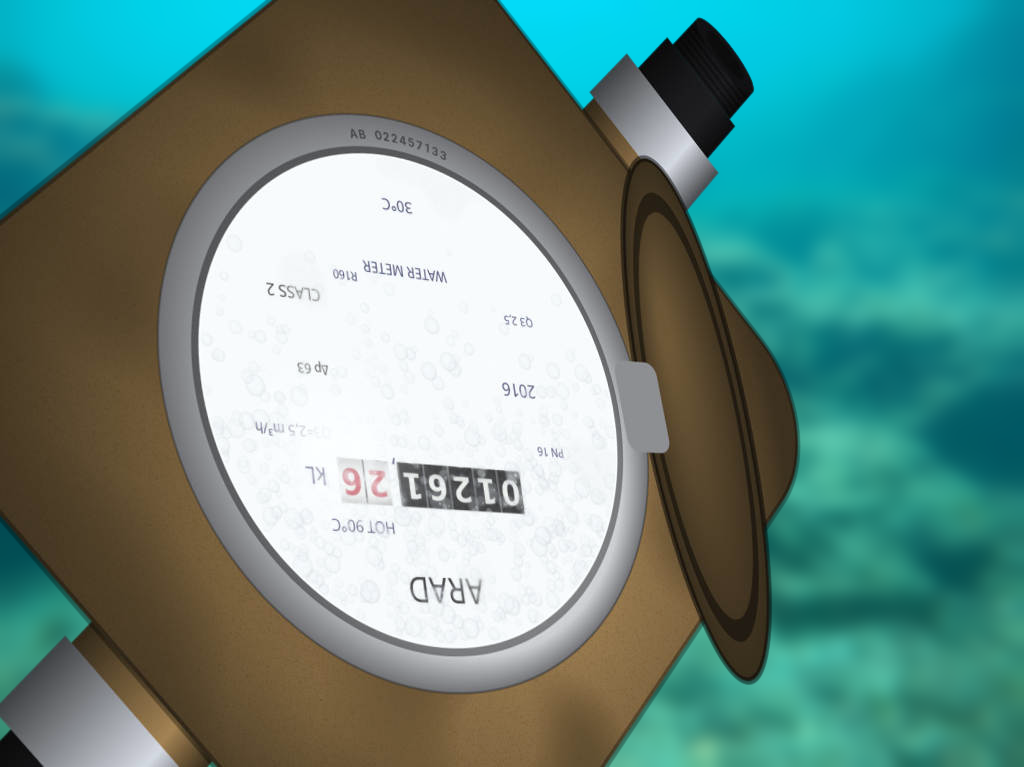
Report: 1261.26; kL
